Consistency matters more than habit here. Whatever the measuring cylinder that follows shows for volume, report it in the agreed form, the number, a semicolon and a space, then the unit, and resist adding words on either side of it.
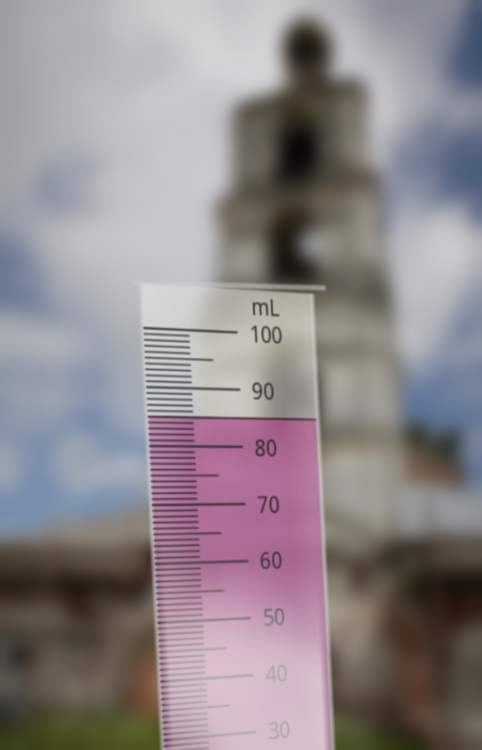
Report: 85; mL
